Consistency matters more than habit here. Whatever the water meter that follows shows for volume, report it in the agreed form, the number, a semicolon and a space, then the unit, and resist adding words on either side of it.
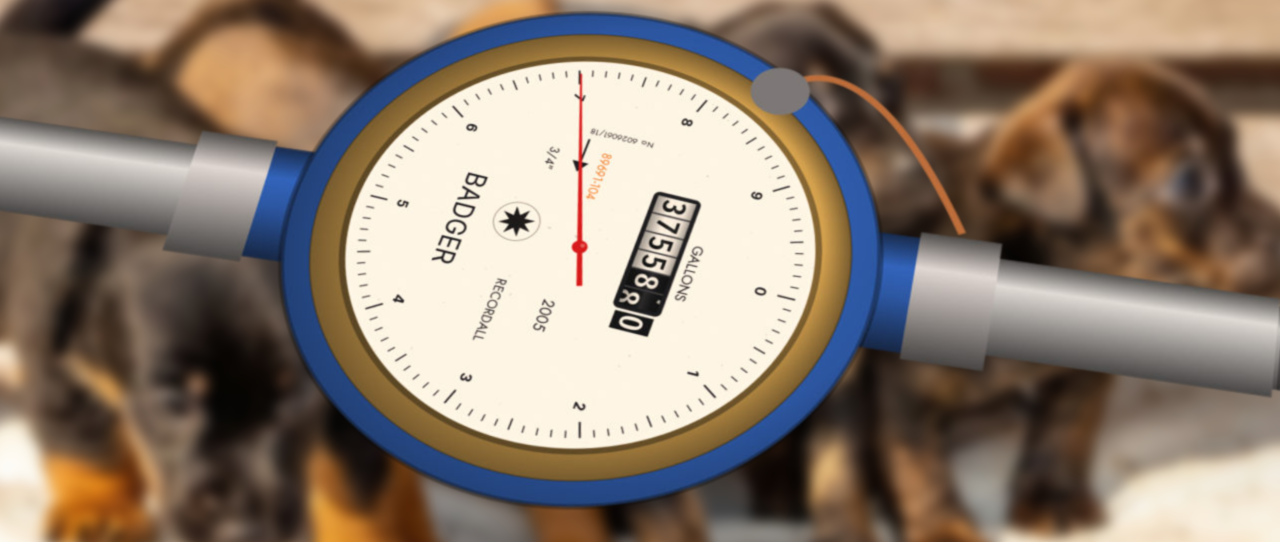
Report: 3755877.0; gal
